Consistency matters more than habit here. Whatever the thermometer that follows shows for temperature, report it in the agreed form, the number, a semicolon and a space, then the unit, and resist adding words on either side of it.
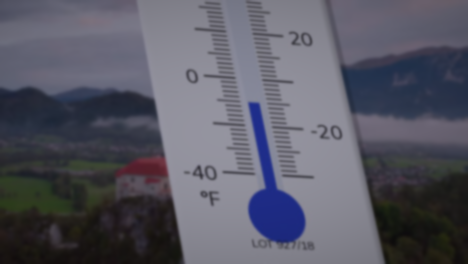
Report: -10; °F
